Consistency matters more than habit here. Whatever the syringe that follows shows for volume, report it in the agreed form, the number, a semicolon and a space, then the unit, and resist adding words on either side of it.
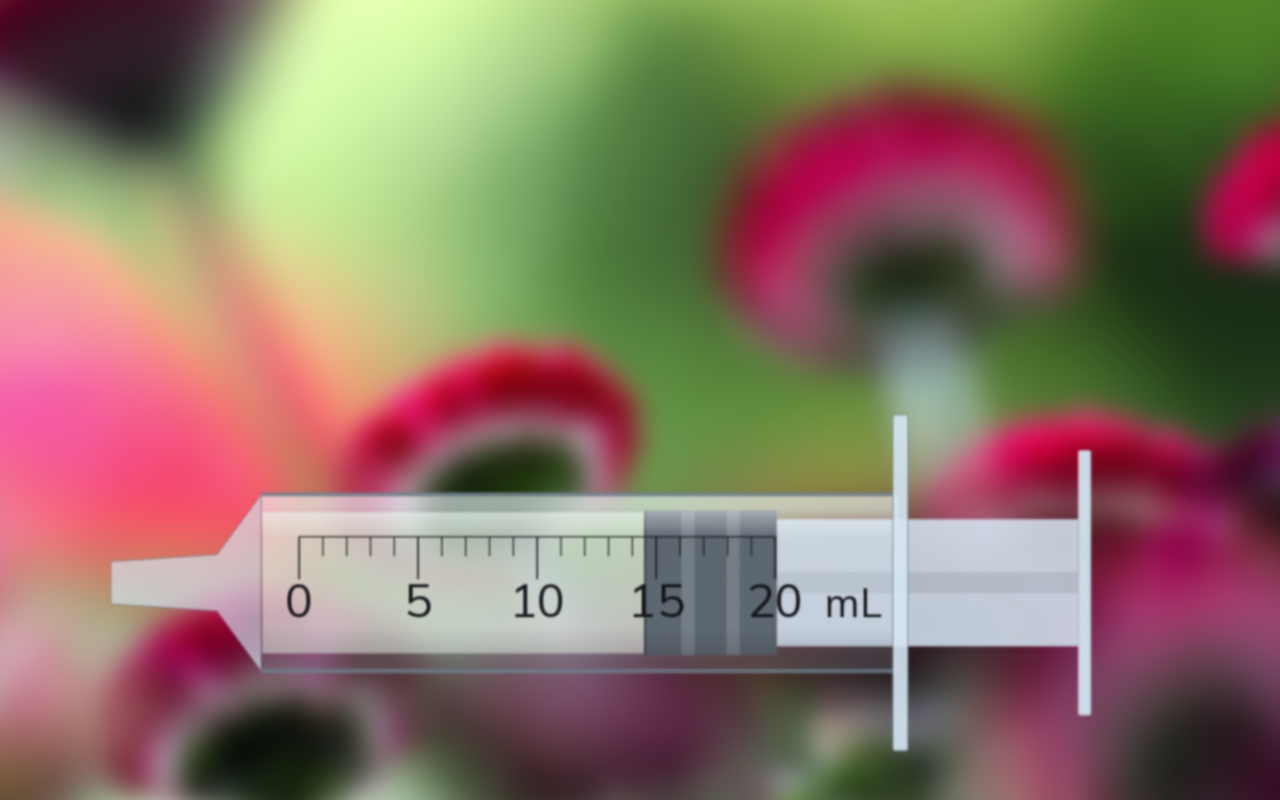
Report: 14.5; mL
